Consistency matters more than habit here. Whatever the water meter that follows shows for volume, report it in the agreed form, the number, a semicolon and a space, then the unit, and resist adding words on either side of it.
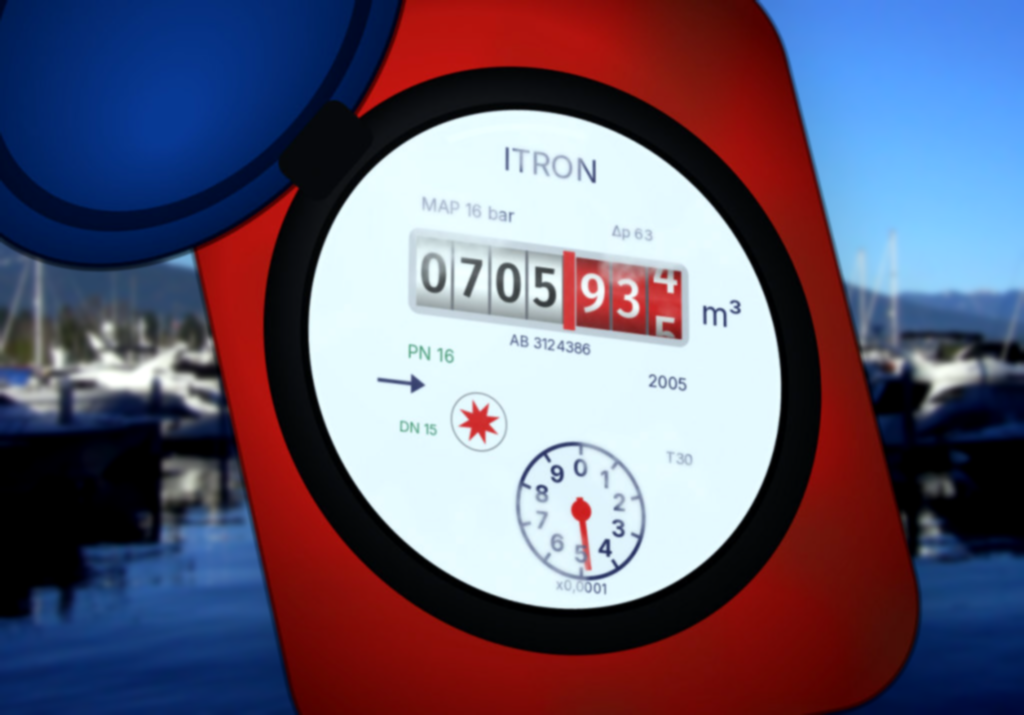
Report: 705.9344; m³
